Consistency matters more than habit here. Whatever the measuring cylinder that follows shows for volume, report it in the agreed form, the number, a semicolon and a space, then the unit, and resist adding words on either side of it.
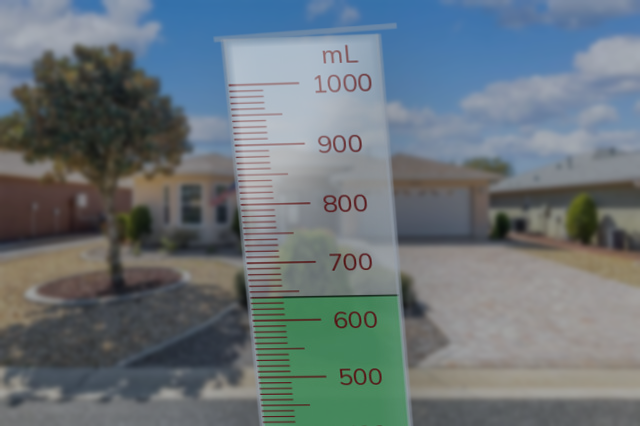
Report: 640; mL
